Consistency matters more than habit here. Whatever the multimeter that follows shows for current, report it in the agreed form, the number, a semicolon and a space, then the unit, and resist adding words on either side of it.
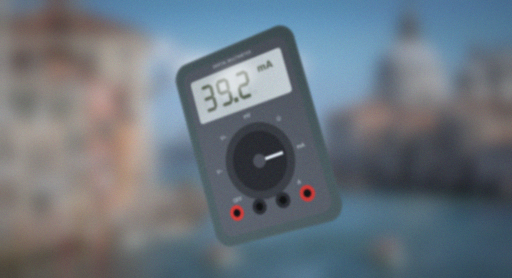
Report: 39.2; mA
